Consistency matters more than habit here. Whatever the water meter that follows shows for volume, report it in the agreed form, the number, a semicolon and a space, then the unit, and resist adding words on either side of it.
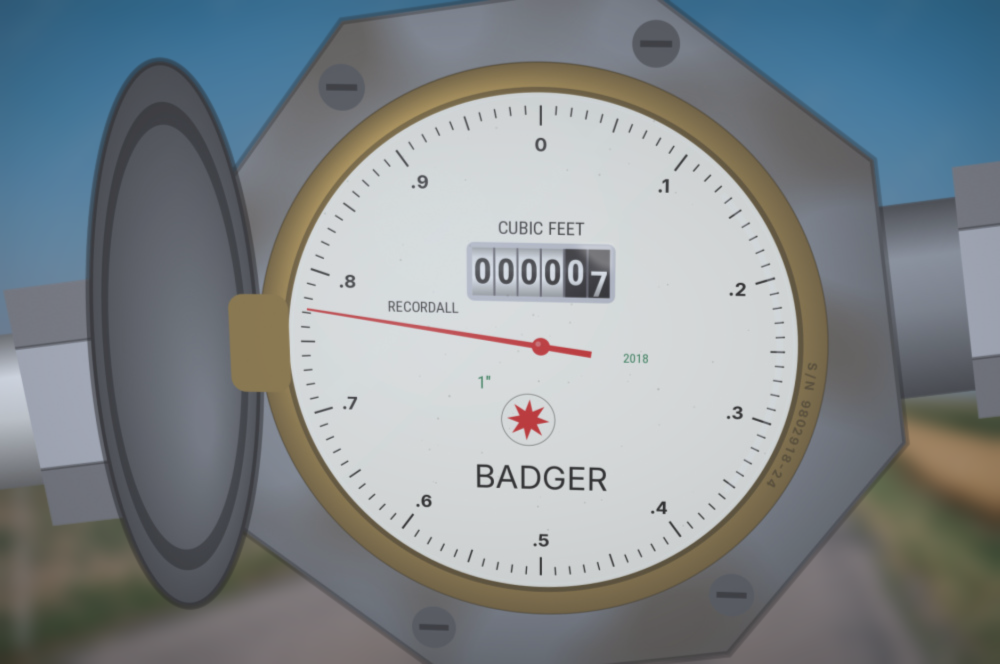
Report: 6.77; ft³
